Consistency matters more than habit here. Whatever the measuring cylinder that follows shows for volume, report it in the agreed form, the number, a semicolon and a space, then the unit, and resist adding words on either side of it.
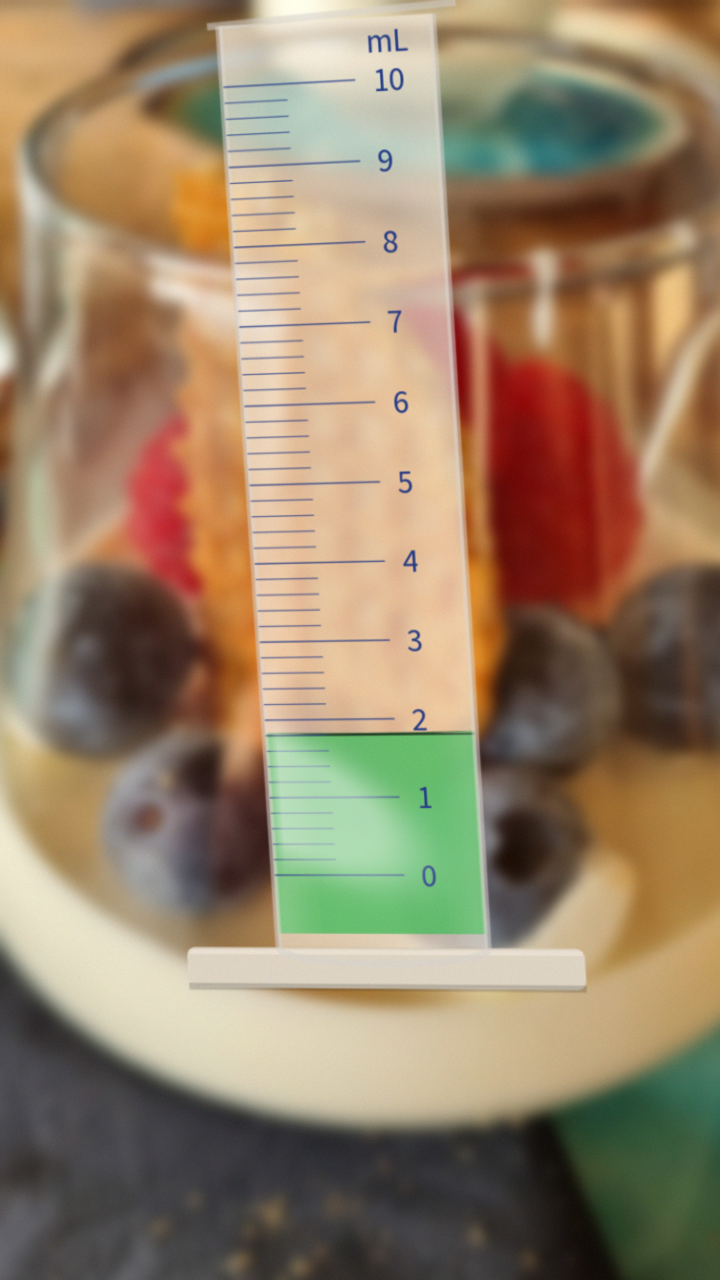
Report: 1.8; mL
